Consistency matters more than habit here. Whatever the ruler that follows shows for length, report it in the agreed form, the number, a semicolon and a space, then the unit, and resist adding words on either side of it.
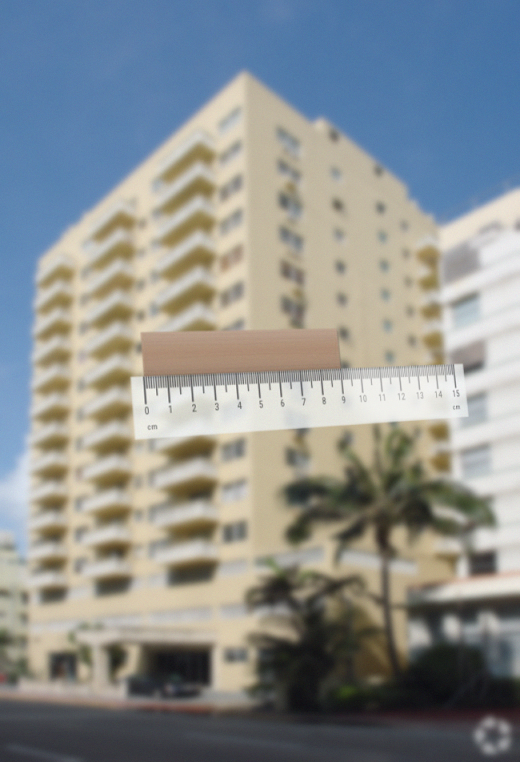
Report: 9; cm
